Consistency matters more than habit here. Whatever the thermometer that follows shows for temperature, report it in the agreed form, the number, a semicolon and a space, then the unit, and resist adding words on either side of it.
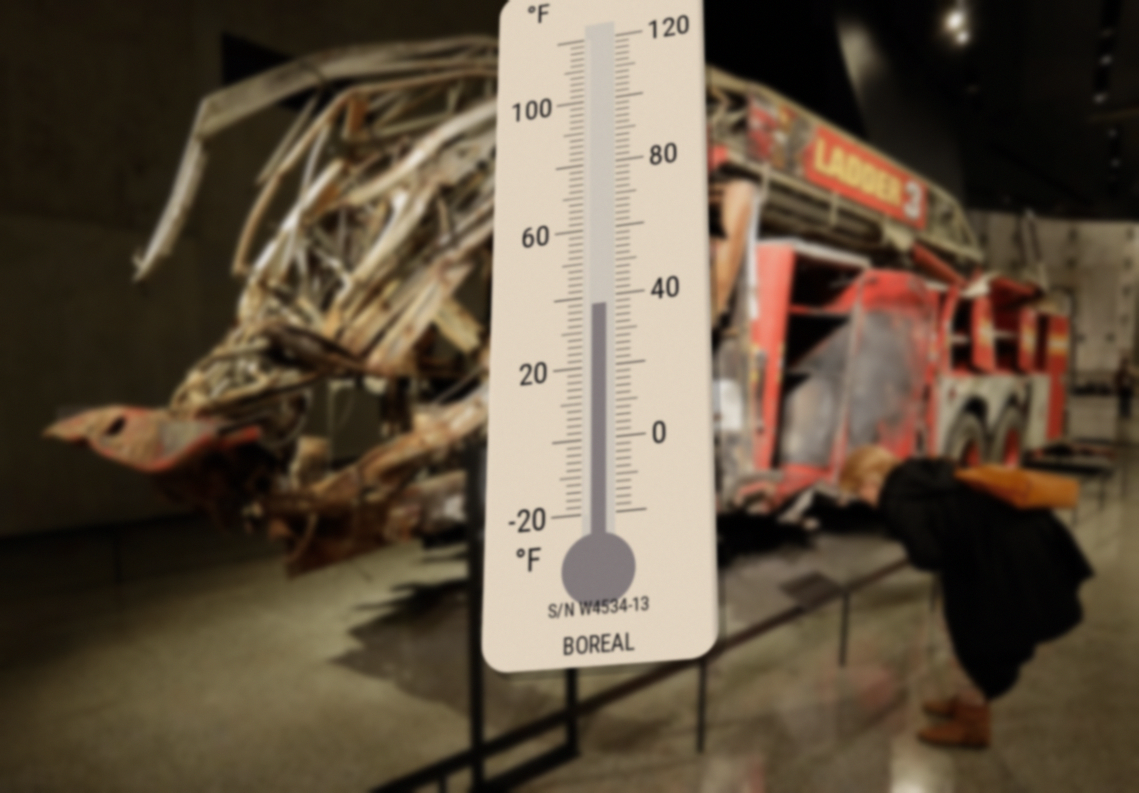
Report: 38; °F
